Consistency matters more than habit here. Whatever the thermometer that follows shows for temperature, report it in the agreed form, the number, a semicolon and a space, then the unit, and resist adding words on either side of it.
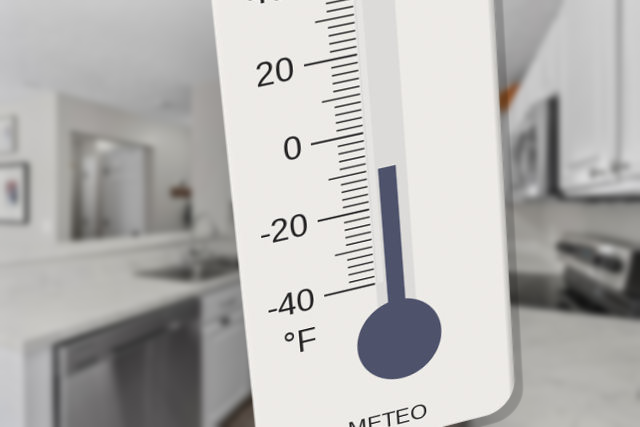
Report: -10; °F
